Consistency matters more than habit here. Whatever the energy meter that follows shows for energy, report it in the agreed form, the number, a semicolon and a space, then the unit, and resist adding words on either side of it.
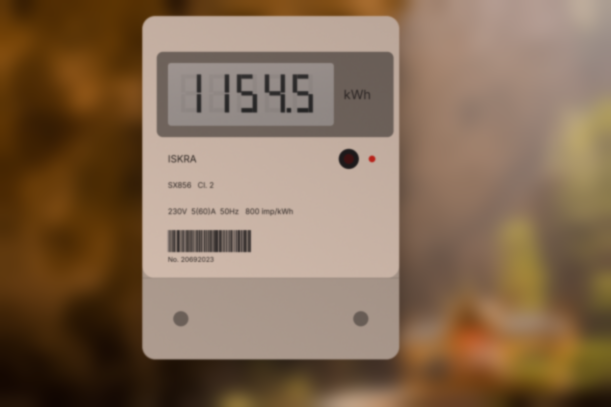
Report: 1154.5; kWh
